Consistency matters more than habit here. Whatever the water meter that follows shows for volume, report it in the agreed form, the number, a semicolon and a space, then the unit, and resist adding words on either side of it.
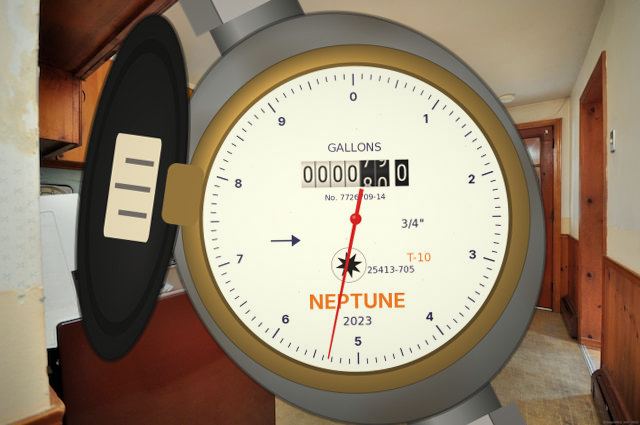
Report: 795.3; gal
